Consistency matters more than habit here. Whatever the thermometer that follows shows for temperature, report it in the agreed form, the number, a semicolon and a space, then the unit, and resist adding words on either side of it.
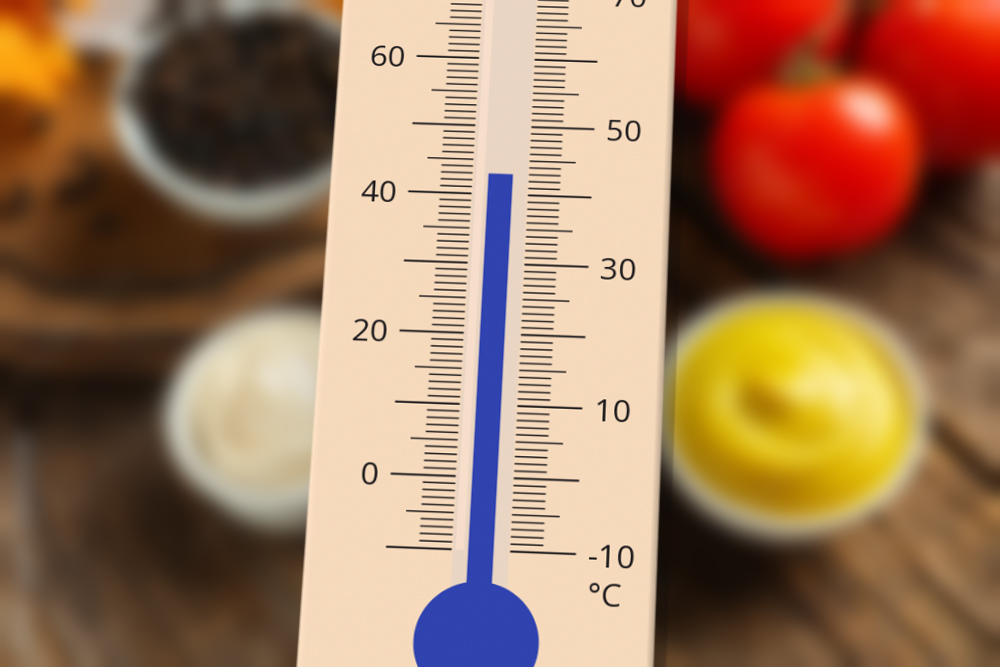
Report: 43; °C
